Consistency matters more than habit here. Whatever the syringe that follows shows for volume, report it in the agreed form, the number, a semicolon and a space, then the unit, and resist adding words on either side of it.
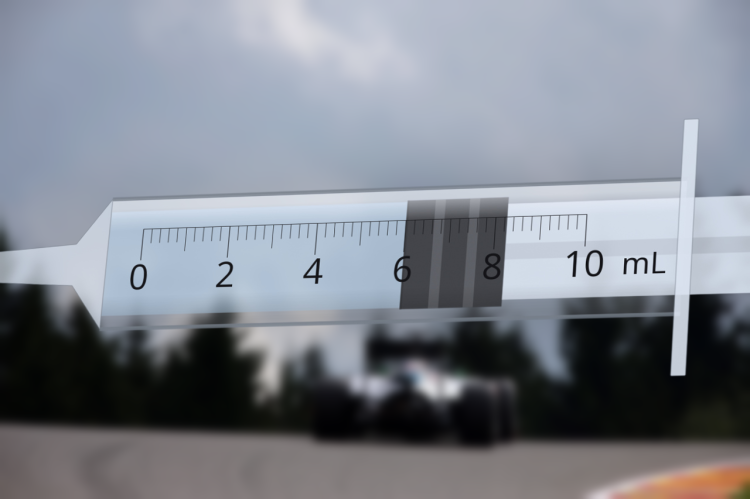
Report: 6; mL
